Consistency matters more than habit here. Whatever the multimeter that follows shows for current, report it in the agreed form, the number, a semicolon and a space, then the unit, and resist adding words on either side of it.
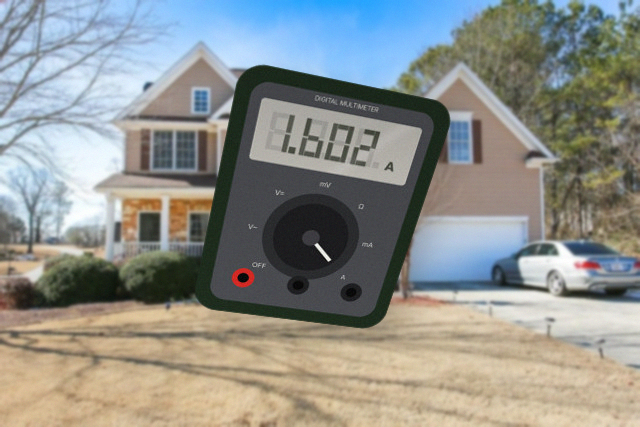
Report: 1.602; A
